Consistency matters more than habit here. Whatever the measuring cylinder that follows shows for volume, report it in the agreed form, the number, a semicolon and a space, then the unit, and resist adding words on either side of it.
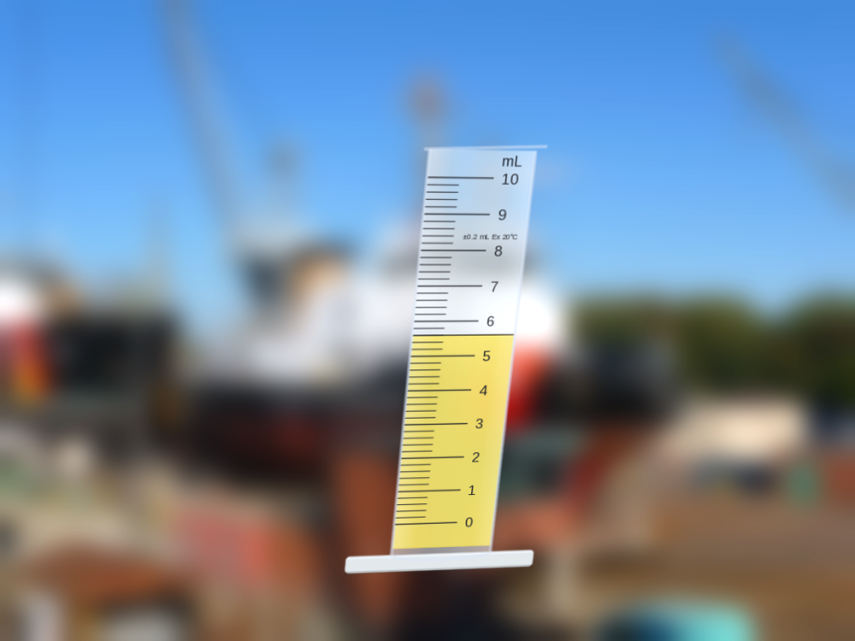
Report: 5.6; mL
